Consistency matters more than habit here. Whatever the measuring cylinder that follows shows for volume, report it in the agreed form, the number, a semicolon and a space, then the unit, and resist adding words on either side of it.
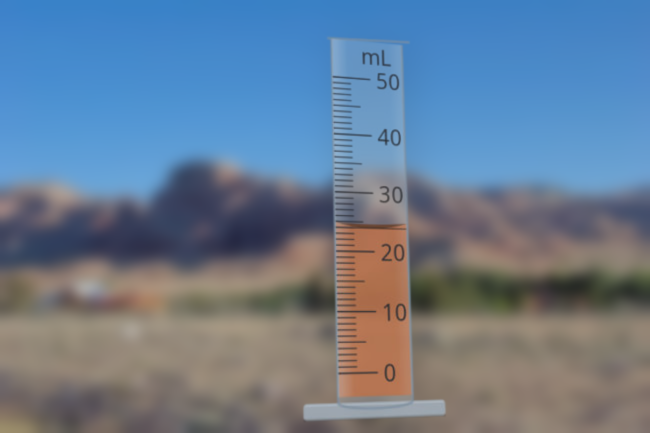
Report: 24; mL
